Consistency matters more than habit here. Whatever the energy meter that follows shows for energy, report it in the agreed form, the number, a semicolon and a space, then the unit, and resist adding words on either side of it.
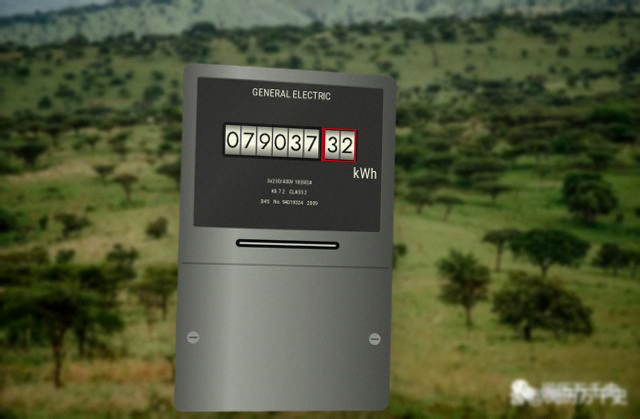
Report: 79037.32; kWh
